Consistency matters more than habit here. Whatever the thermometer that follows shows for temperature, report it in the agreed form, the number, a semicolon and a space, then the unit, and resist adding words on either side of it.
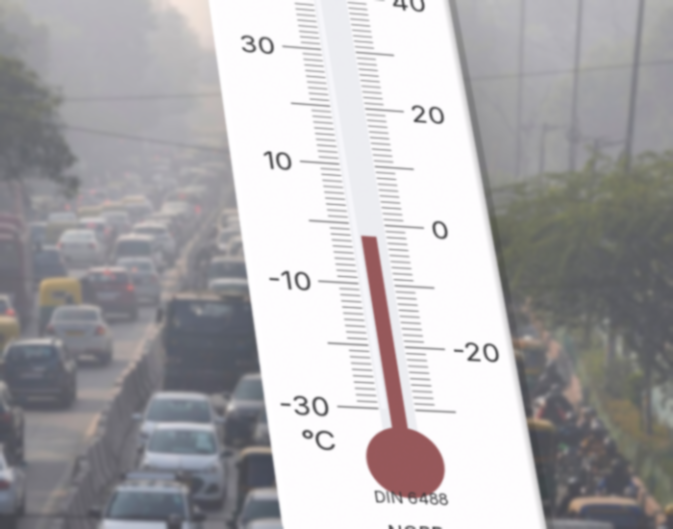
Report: -2; °C
